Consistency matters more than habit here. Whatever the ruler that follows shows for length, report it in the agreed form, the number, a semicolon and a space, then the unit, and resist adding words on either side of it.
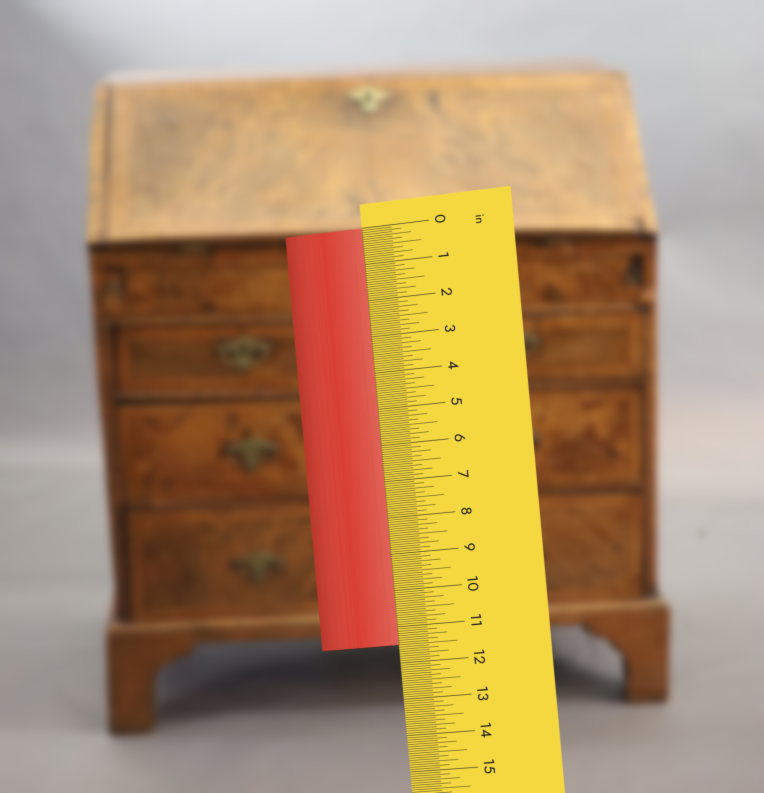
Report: 11.5; in
